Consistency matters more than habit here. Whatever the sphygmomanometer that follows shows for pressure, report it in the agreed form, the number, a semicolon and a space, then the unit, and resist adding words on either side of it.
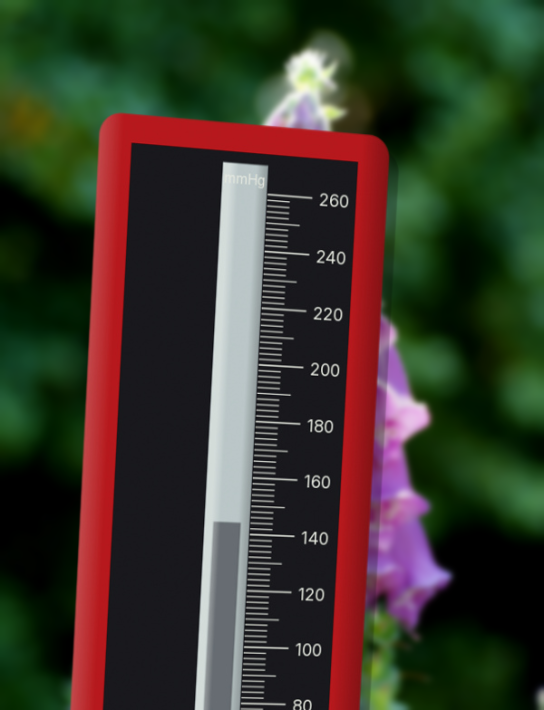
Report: 144; mmHg
